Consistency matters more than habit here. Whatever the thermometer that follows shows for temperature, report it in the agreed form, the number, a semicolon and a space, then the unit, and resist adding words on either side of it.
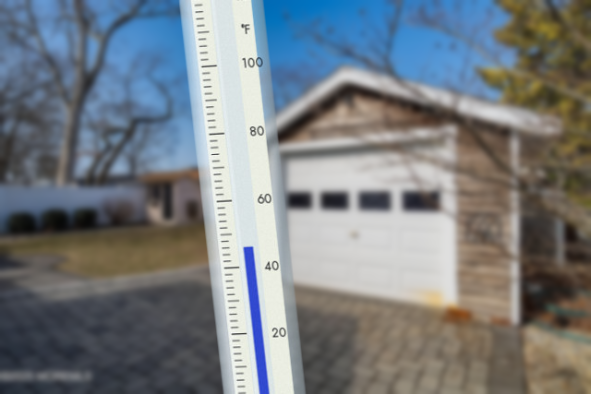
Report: 46; °F
